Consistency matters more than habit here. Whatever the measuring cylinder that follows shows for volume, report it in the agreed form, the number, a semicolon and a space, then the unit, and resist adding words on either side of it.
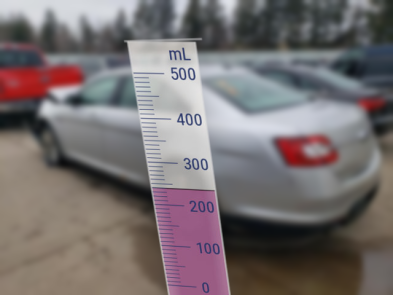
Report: 240; mL
